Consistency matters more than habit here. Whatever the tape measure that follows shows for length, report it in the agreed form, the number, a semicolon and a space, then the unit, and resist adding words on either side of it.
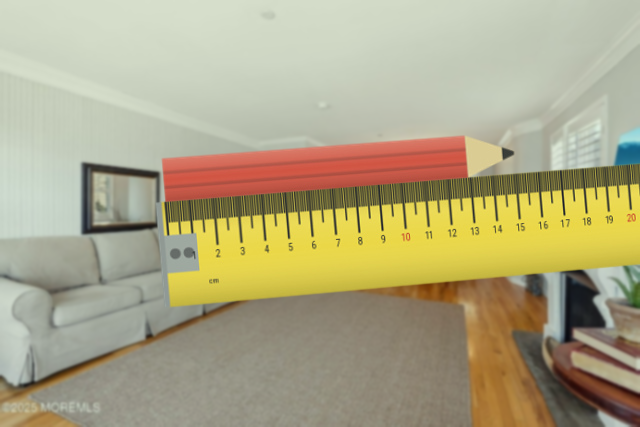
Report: 15; cm
